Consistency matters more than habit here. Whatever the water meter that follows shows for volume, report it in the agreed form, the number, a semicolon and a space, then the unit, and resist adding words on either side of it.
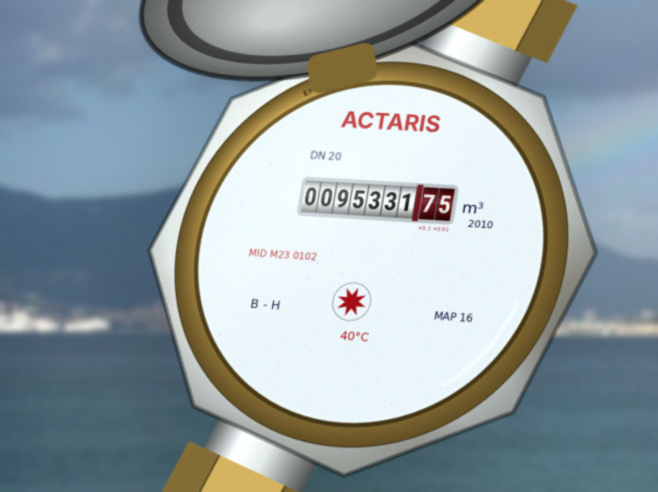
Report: 95331.75; m³
